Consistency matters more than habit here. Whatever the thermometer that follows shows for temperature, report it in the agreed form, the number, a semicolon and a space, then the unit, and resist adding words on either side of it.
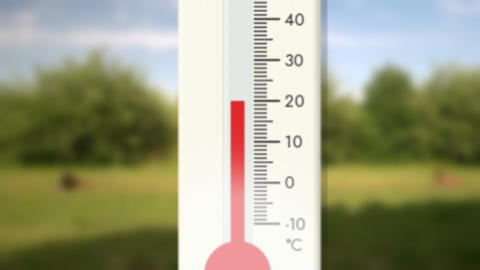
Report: 20; °C
